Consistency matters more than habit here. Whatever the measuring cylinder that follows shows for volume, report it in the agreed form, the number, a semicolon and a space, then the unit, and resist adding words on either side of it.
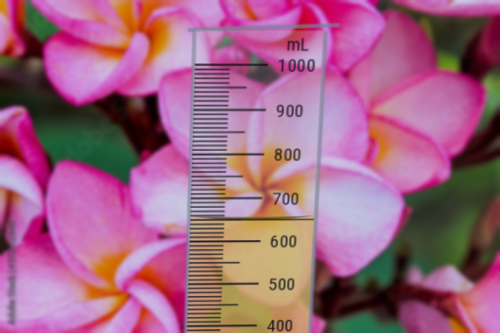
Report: 650; mL
